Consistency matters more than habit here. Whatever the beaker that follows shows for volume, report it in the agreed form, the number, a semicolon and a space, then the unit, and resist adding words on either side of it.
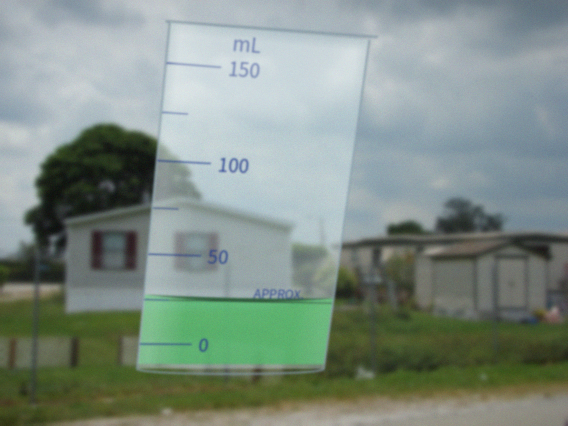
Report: 25; mL
